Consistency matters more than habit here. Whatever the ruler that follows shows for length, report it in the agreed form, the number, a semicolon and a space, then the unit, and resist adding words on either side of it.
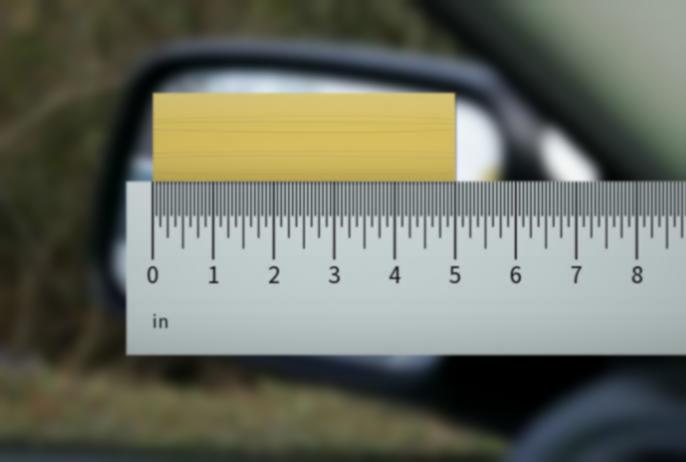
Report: 5; in
